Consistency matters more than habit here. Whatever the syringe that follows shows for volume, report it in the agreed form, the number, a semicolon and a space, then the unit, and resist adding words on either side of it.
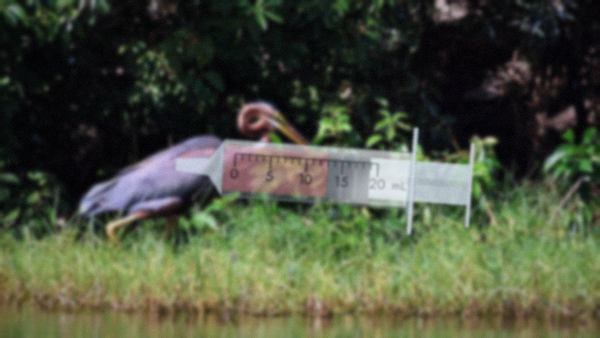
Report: 13; mL
